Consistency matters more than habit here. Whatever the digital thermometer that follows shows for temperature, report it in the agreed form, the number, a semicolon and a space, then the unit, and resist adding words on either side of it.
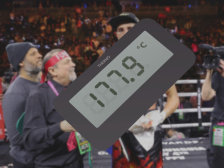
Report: 177.9; °C
